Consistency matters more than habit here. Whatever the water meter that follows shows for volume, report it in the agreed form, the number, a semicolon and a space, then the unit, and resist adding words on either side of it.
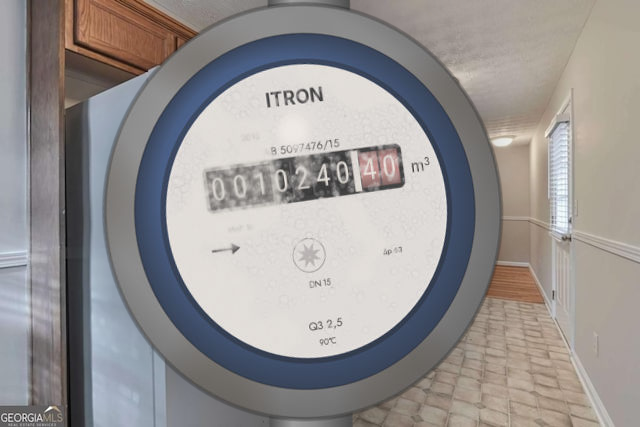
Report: 10240.40; m³
